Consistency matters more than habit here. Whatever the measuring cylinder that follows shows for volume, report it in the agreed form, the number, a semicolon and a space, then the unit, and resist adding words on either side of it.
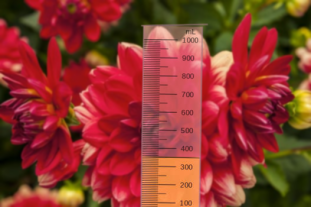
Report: 350; mL
